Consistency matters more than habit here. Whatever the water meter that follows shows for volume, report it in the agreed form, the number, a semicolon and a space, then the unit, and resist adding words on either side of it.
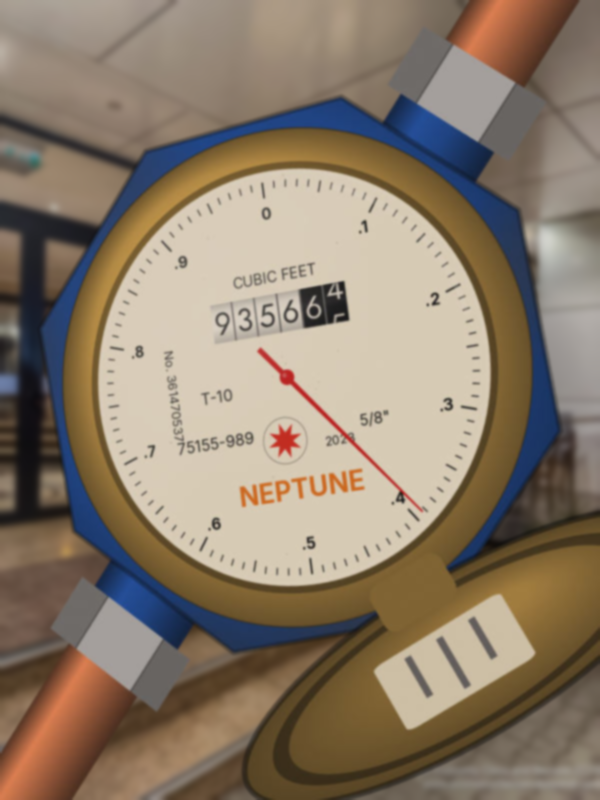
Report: 935664.39; ft³
